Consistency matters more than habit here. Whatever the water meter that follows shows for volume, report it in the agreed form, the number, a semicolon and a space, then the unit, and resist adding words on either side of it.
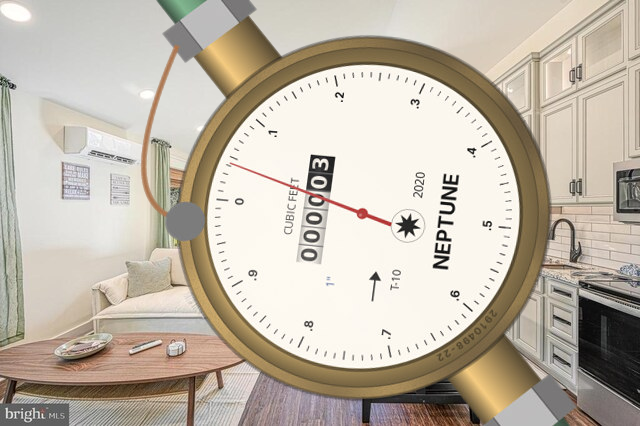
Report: 3.04; ft³
